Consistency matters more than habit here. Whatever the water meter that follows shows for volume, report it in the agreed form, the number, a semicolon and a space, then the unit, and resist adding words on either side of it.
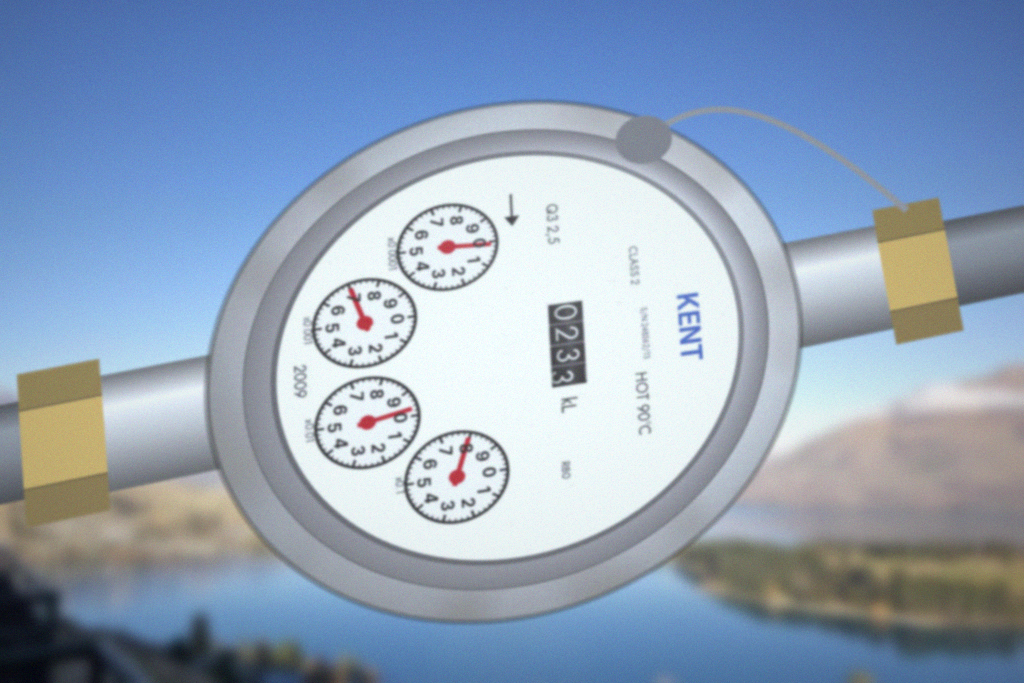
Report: 232.7970; kL
